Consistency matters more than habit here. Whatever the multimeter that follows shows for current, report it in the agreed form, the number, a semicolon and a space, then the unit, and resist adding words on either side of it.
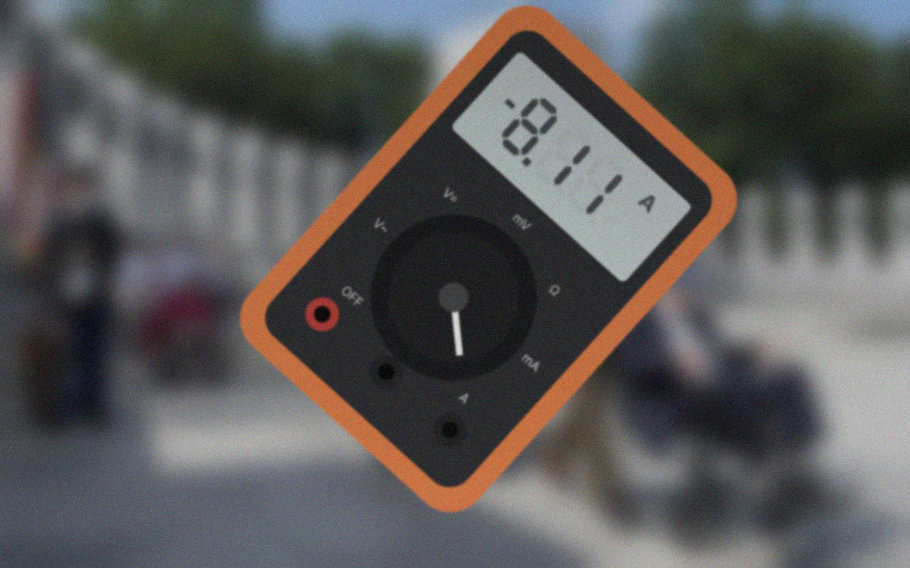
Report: -8.11; A
